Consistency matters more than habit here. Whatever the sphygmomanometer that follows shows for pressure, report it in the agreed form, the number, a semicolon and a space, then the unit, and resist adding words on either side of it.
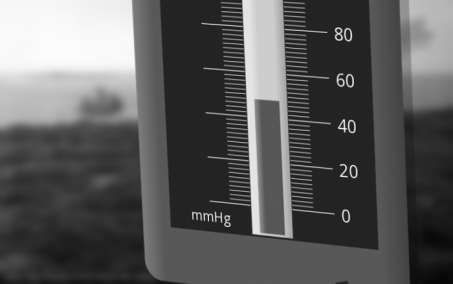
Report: 48; mmHg
